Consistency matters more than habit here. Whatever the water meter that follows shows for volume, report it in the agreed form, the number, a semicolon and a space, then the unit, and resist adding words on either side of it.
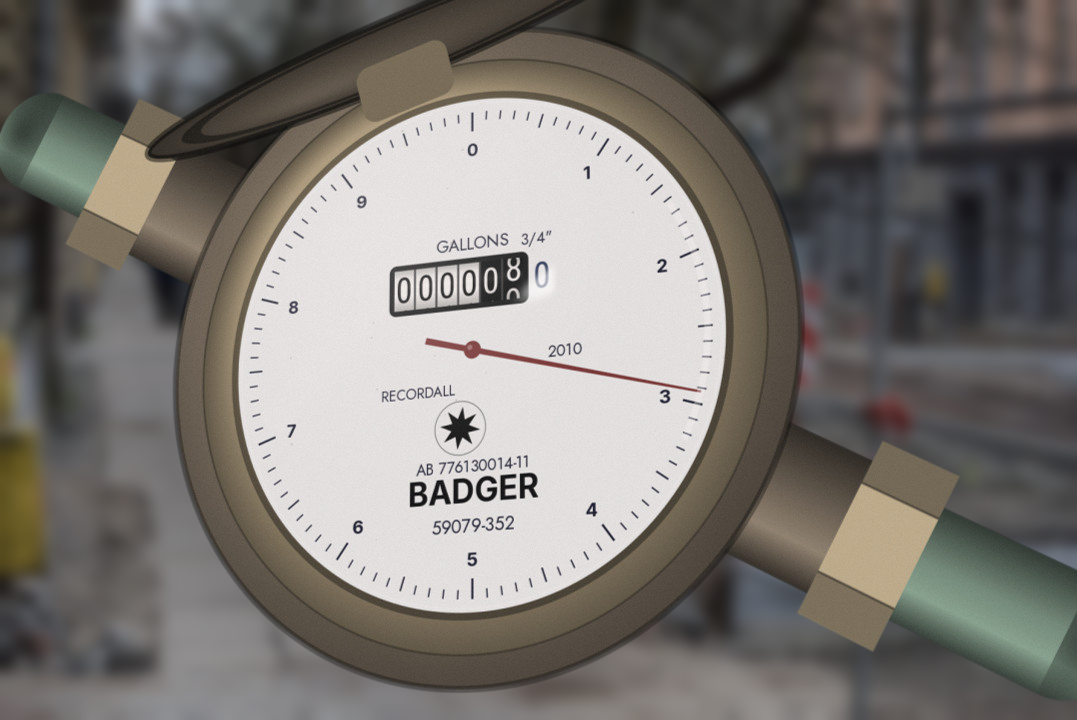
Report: 82.9; gal
